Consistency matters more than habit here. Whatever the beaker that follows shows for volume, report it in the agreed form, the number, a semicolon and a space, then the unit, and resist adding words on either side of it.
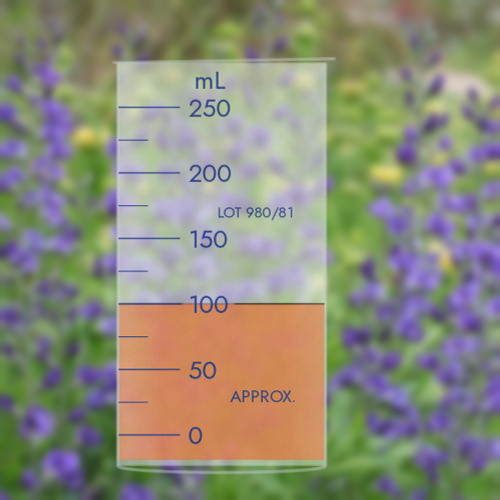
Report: 100; mL
